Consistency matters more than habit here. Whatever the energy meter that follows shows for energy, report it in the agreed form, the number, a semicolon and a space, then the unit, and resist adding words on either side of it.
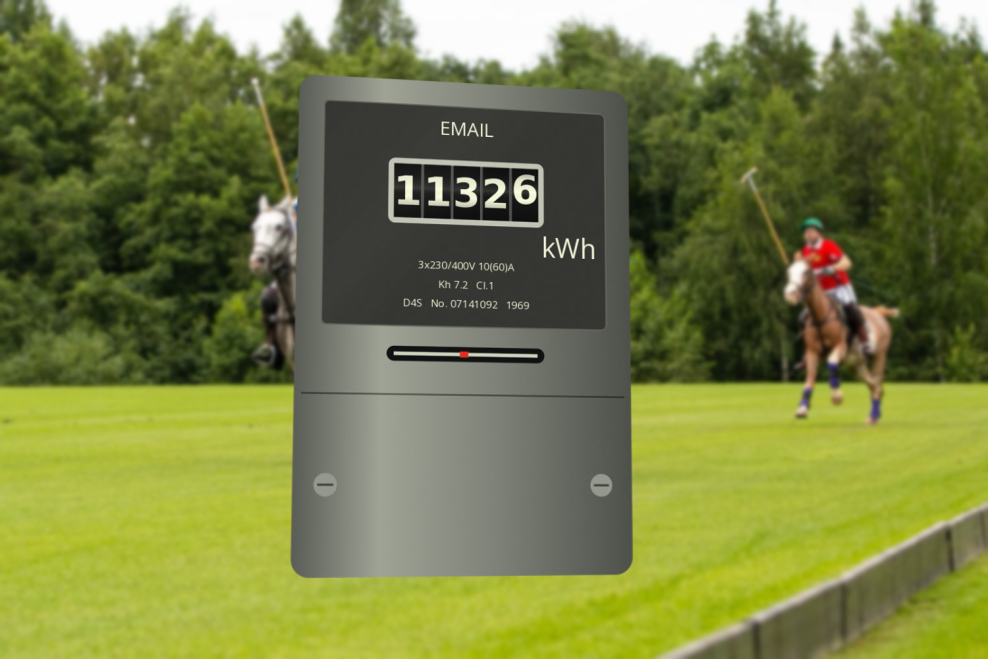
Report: 11326; kWh
